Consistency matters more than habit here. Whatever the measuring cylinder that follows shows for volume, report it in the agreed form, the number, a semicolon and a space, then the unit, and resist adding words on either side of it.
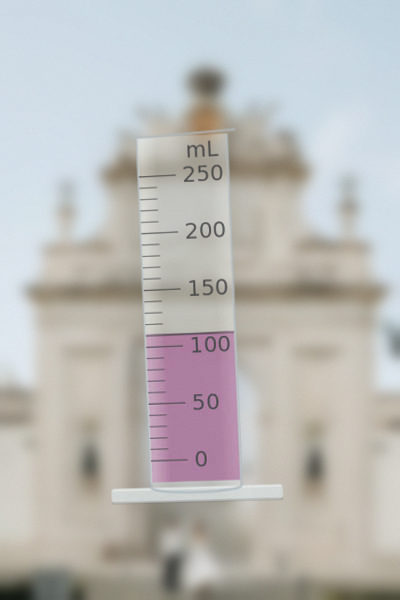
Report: 110; mL
